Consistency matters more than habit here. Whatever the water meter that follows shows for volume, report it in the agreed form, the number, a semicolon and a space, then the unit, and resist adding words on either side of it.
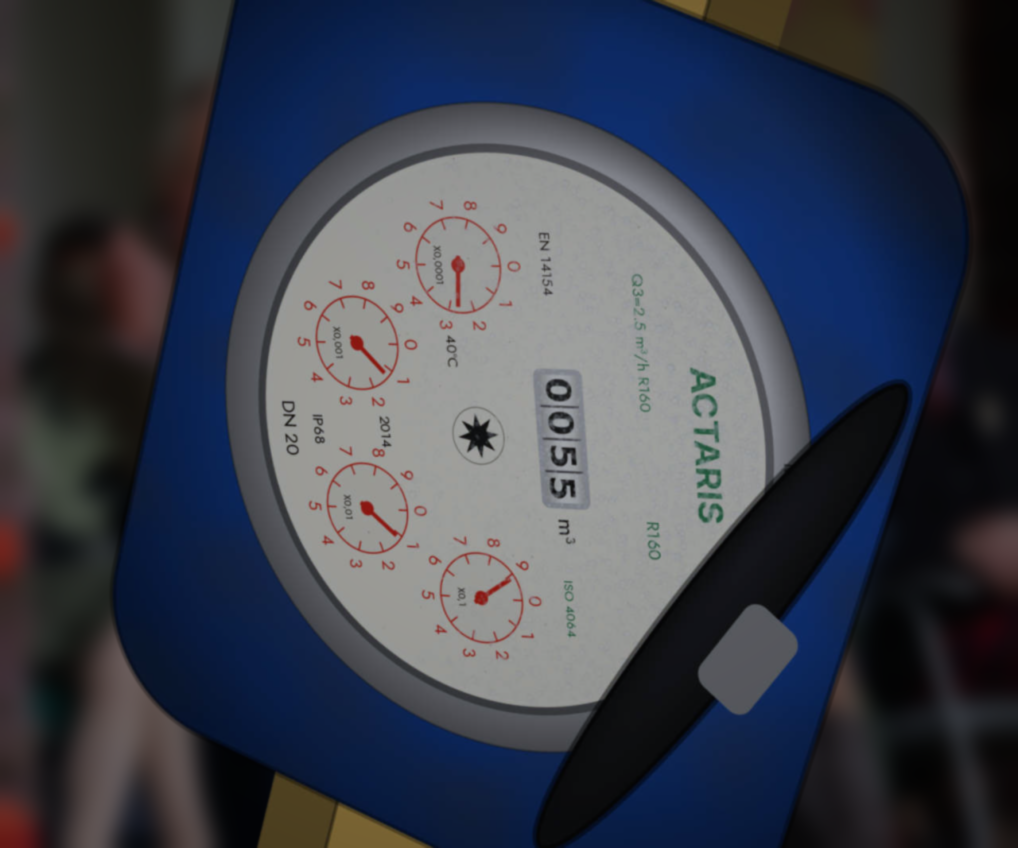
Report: 54.9112; m³
